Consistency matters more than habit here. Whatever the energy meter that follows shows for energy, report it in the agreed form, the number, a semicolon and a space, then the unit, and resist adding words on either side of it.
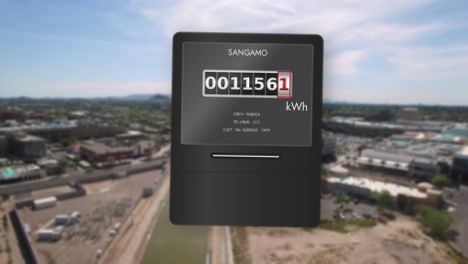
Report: 1156.1; kWh
